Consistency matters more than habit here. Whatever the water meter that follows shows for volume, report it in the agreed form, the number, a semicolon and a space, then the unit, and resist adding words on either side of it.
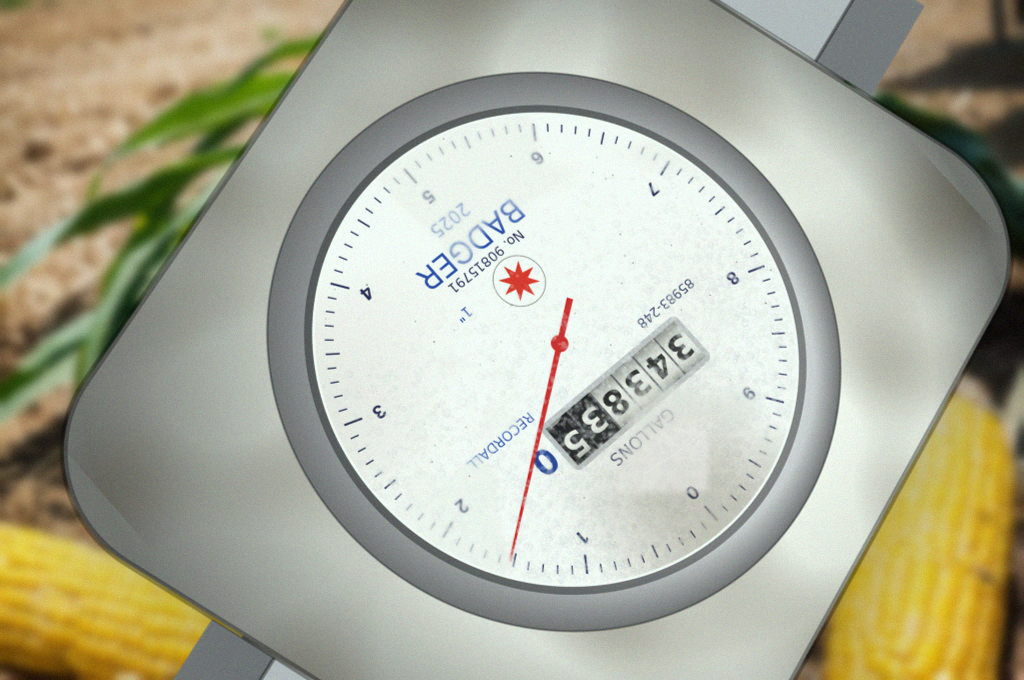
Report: 3438351.5; gal
